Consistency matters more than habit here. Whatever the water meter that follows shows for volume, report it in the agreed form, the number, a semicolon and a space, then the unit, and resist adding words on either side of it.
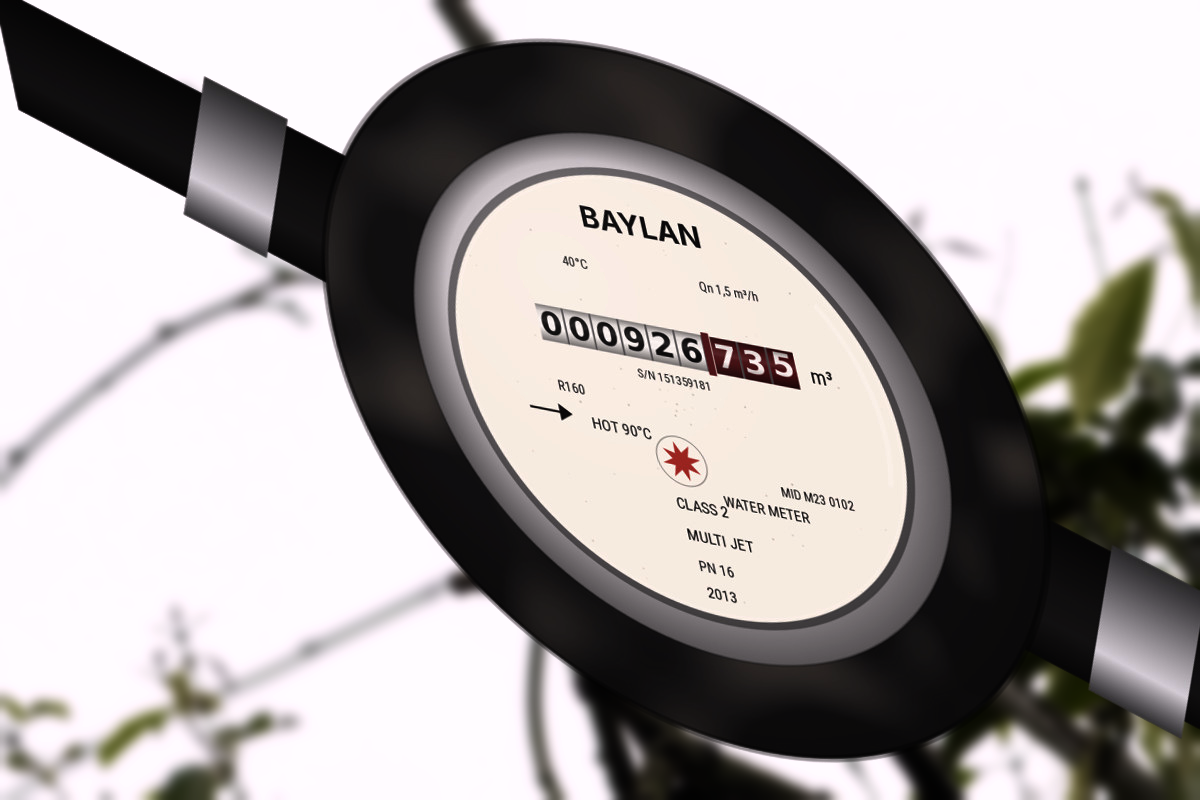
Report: 926.735; m³
